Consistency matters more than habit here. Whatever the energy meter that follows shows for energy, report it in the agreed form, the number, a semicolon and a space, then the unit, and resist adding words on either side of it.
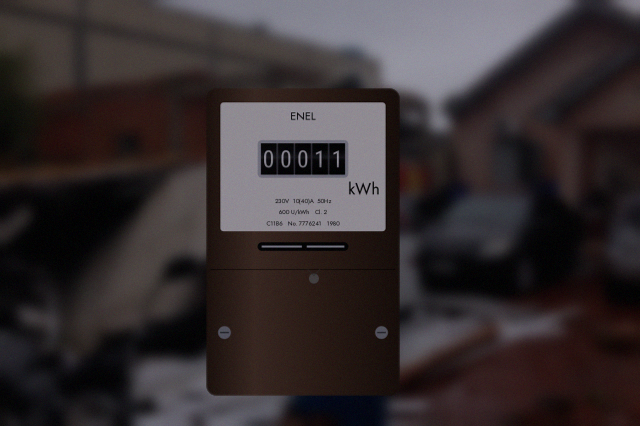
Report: 11; kWh
